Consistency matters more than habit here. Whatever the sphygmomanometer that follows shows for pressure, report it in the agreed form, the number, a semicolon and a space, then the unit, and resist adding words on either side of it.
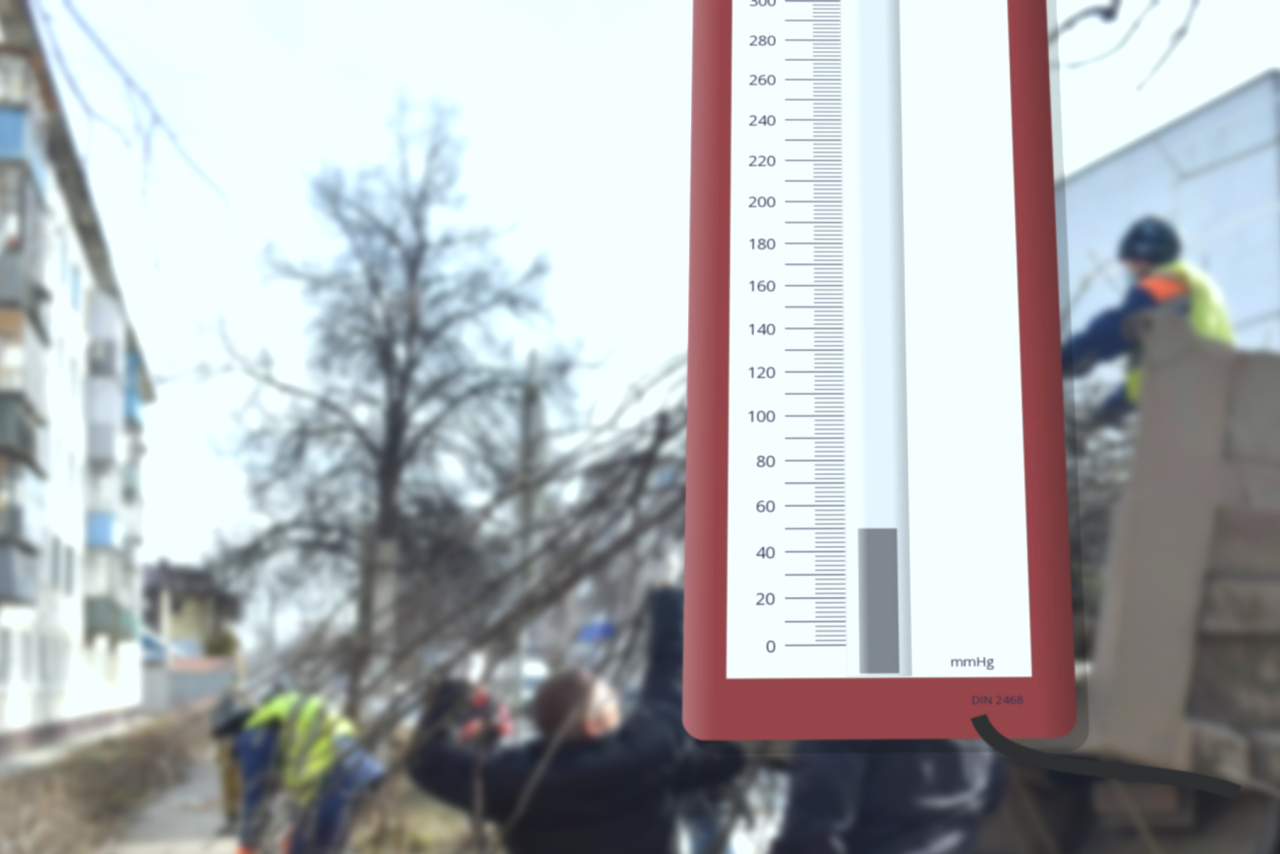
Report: 50; mmHg
